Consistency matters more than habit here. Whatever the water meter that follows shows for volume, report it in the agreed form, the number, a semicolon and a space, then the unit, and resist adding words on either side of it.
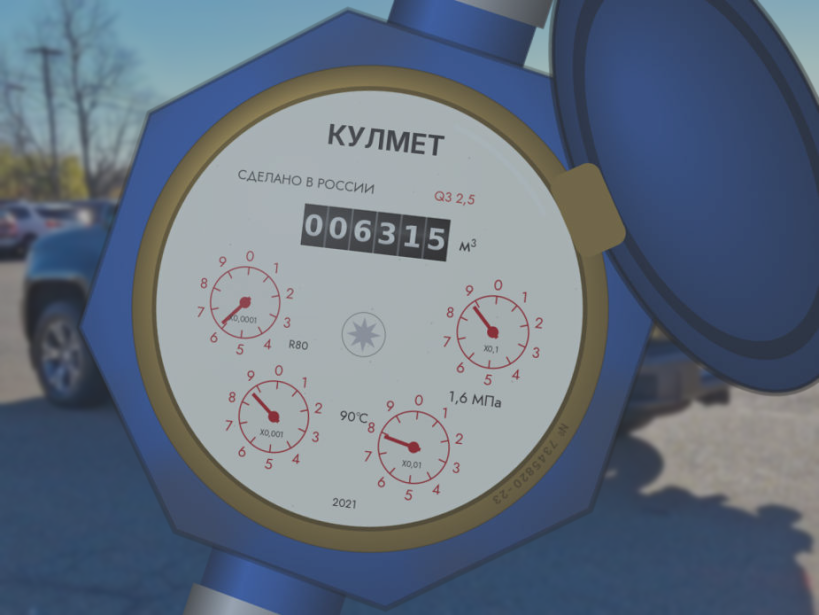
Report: 6315.8786; m³
